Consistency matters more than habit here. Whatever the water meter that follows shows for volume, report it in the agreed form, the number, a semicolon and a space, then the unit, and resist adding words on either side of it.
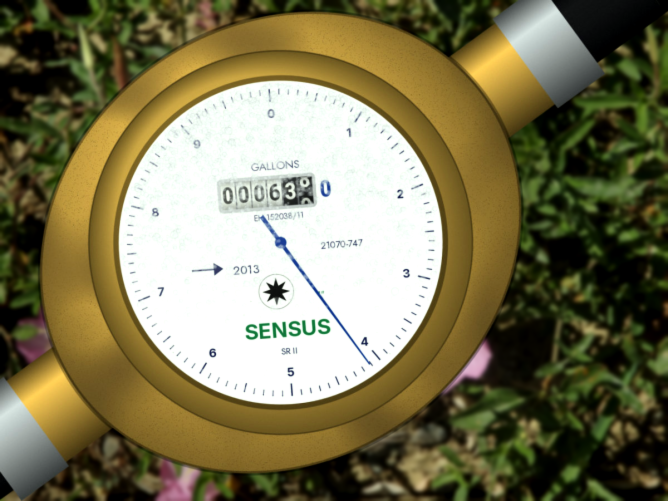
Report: 6384.1; gal
